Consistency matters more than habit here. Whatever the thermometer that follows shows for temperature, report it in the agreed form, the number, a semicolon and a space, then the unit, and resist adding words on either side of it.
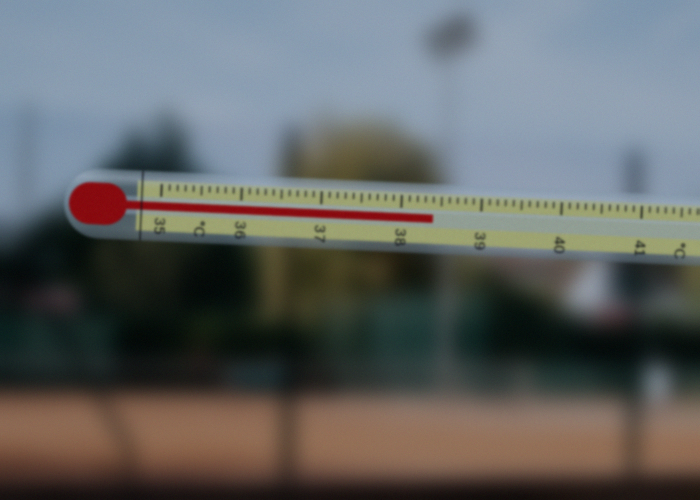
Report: 38.4; °C
